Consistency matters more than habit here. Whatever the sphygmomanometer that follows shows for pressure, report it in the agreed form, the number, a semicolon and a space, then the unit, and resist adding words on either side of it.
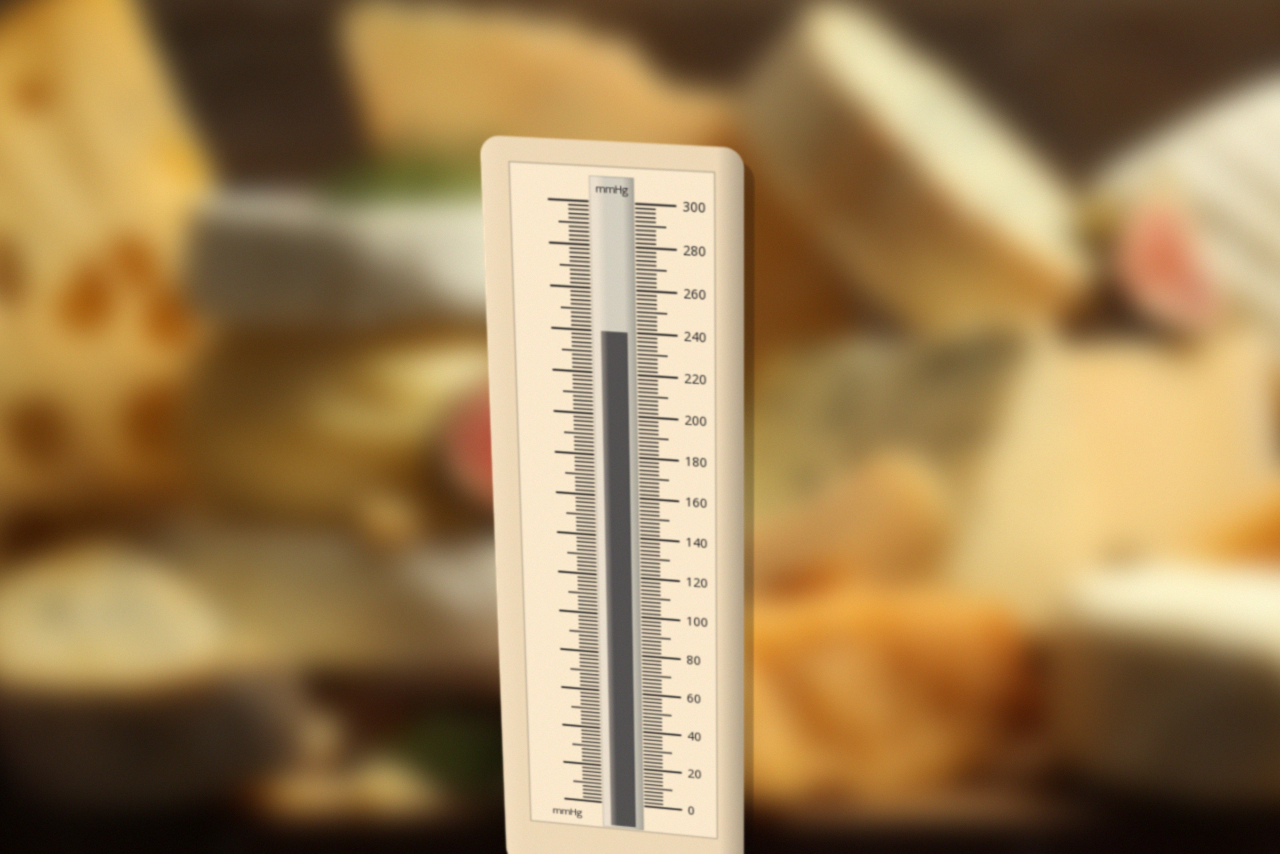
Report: 240; mmHg
